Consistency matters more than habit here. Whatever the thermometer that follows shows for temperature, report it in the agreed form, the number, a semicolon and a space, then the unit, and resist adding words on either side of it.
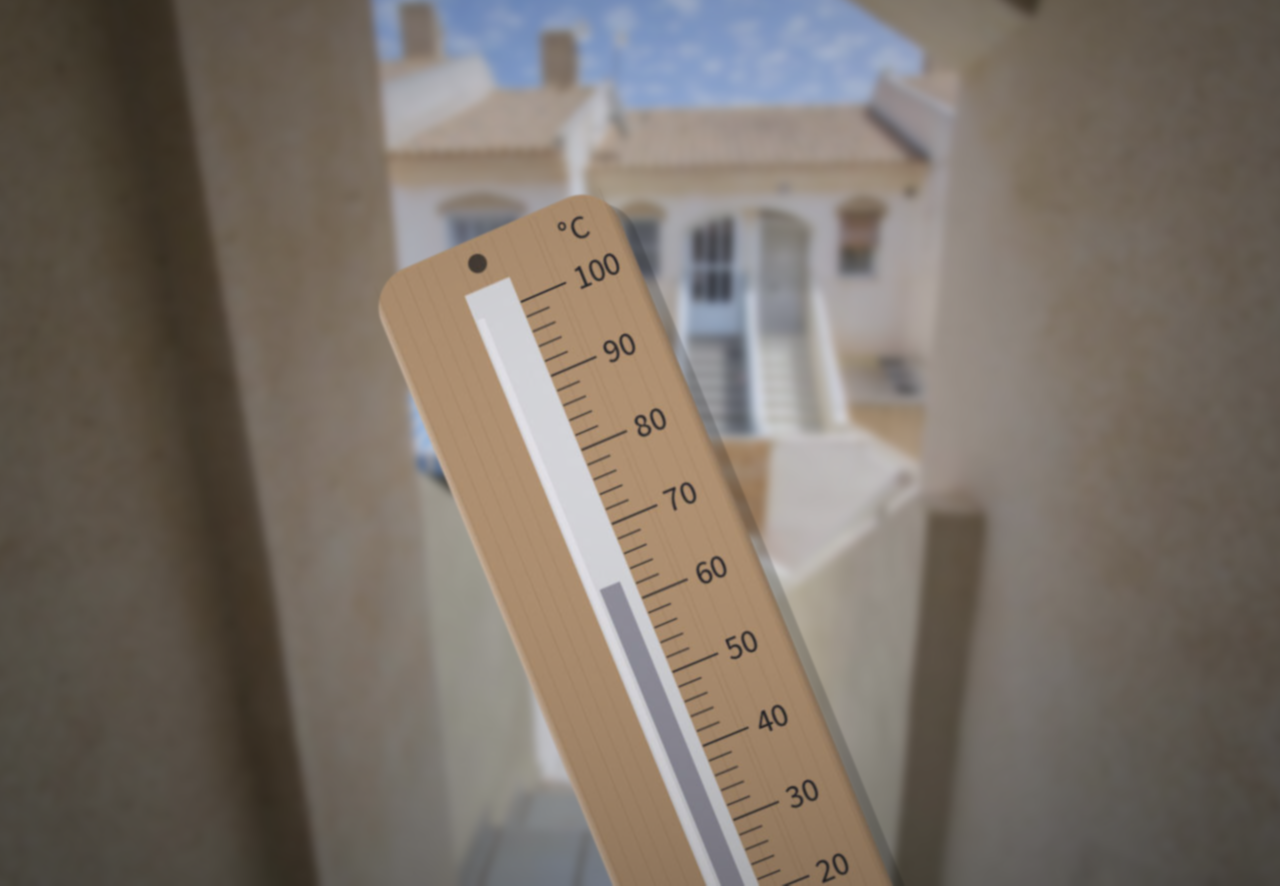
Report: 63; °C
